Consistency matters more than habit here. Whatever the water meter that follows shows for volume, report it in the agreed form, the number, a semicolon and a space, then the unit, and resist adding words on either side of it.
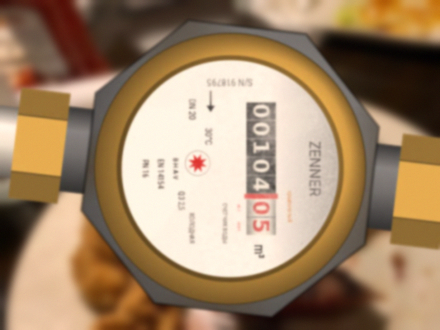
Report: 104.05; m³
